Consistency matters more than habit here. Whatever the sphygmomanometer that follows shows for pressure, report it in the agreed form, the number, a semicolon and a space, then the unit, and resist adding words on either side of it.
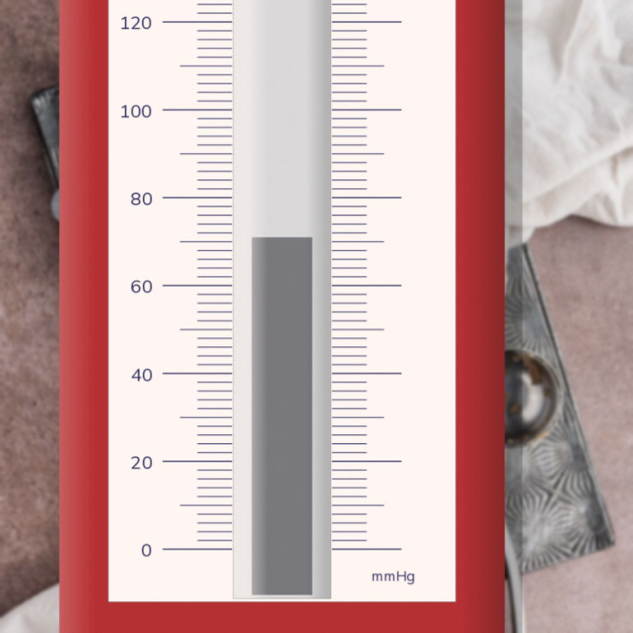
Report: 71; mmHg
